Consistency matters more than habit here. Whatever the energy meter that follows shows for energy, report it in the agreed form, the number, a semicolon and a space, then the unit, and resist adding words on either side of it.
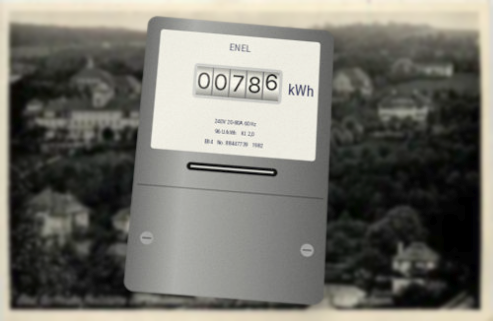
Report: 786; kWh
